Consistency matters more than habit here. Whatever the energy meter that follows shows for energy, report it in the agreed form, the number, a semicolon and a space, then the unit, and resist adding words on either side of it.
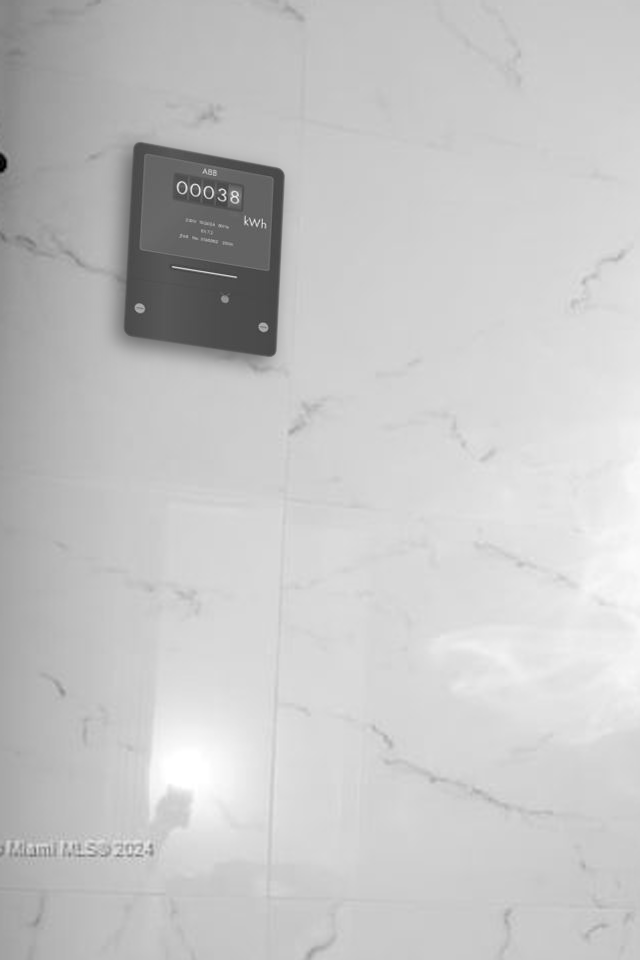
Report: 3.8; kWh
